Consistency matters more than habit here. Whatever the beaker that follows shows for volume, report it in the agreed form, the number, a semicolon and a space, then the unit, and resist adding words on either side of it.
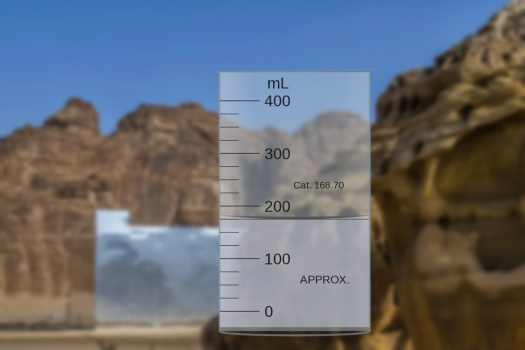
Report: 175; mL
